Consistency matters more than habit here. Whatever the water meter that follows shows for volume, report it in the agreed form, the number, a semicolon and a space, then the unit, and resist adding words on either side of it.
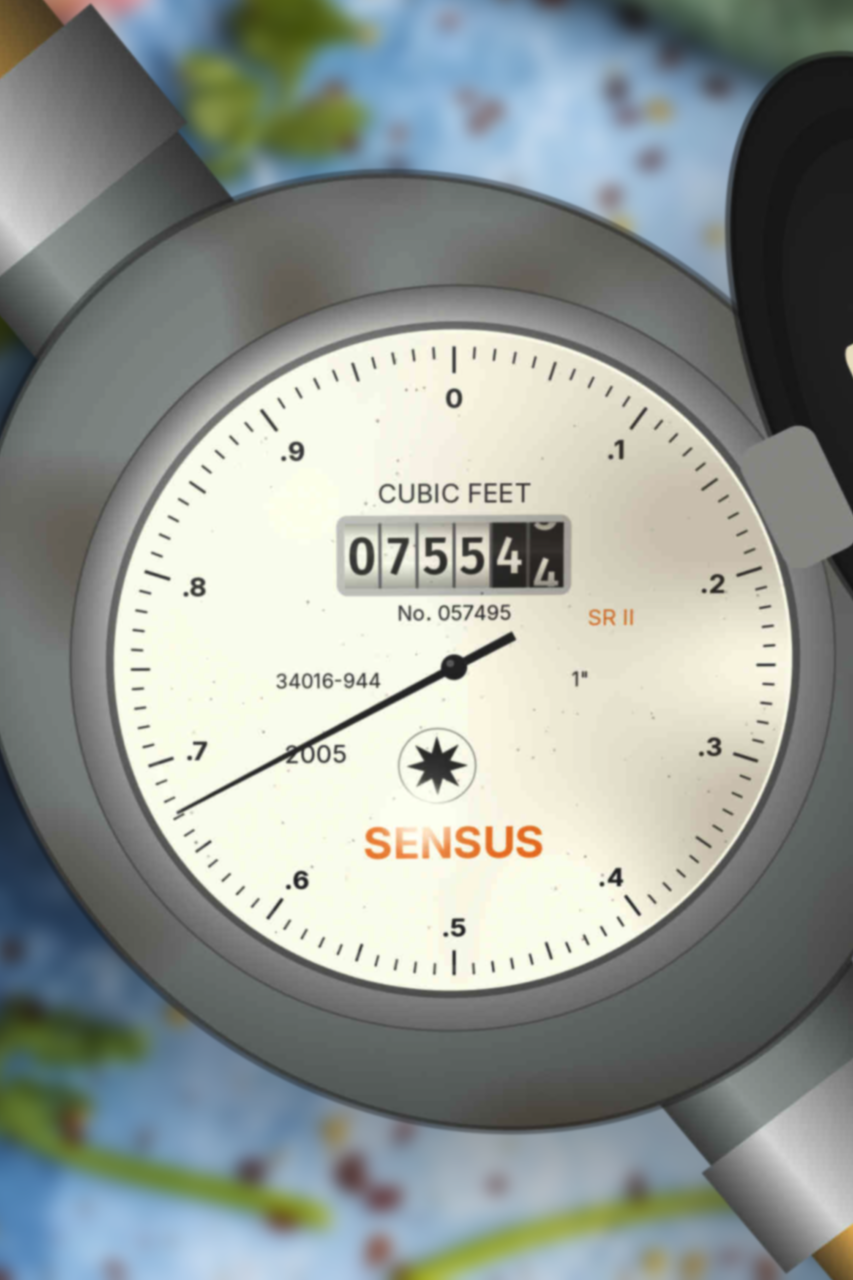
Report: 75543.67; ft³
